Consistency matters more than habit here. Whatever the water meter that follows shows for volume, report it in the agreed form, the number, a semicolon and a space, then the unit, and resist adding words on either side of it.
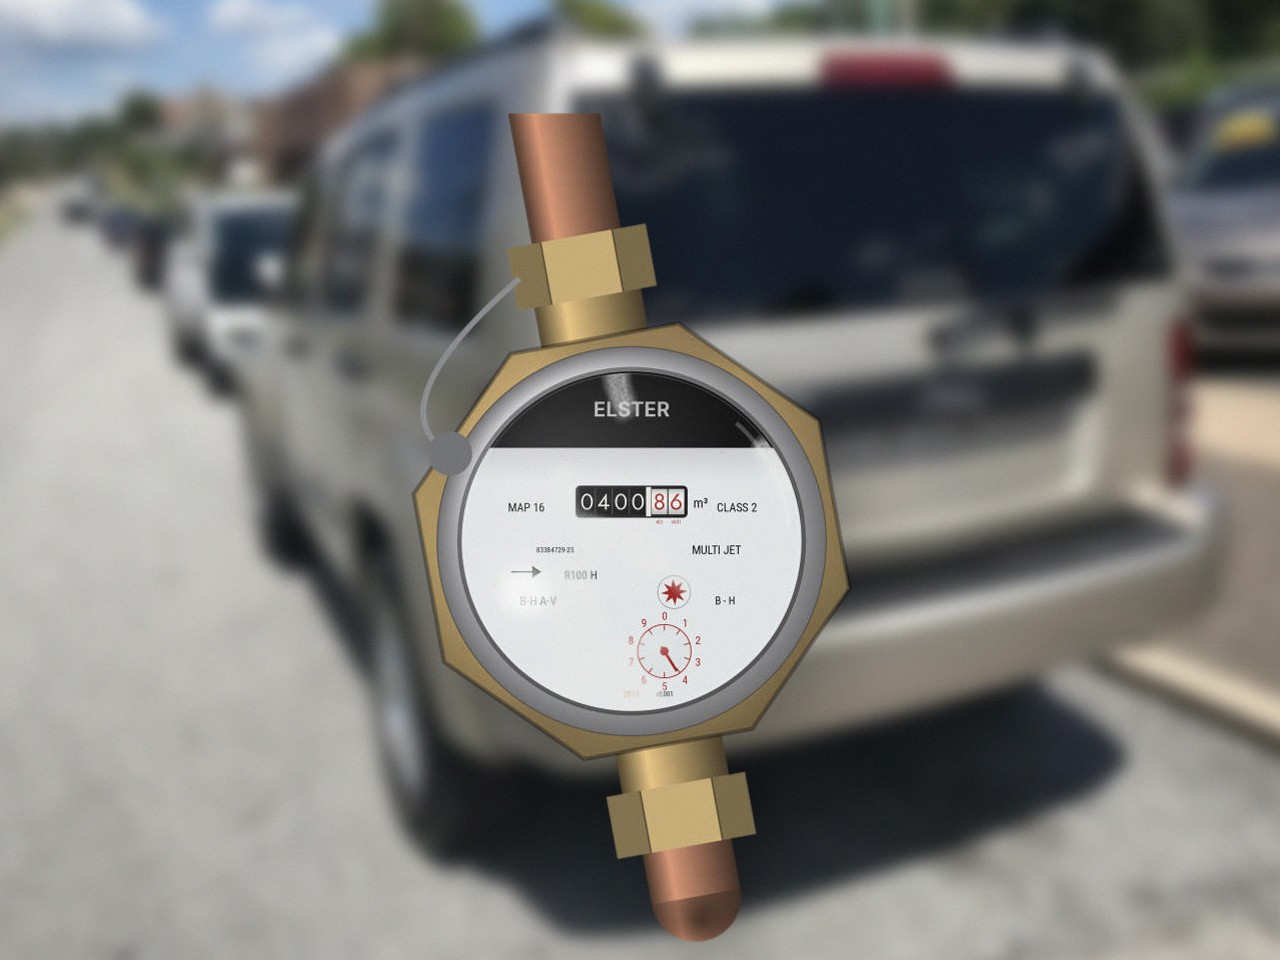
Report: 400.864; m³
